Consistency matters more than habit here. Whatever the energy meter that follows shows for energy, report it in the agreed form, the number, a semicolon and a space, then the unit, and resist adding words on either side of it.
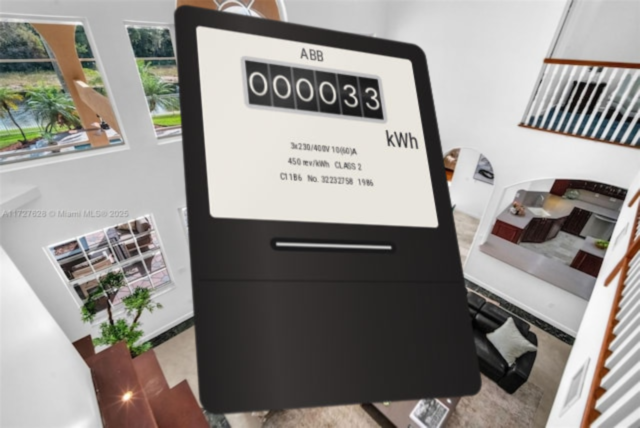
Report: 33; kWh
